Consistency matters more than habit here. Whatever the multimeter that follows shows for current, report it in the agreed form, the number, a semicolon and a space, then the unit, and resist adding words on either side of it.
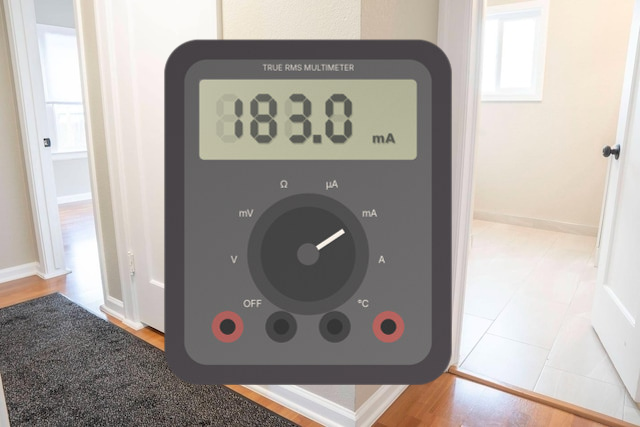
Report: 183.0; mA
